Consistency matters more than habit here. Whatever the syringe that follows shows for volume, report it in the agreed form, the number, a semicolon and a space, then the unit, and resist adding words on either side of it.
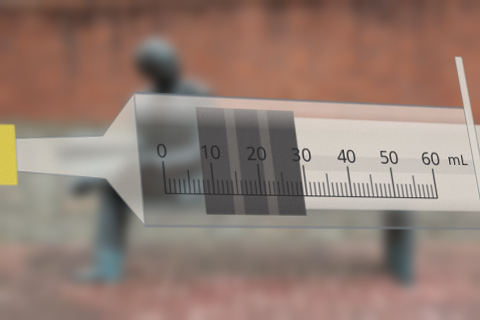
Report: 8; mL
